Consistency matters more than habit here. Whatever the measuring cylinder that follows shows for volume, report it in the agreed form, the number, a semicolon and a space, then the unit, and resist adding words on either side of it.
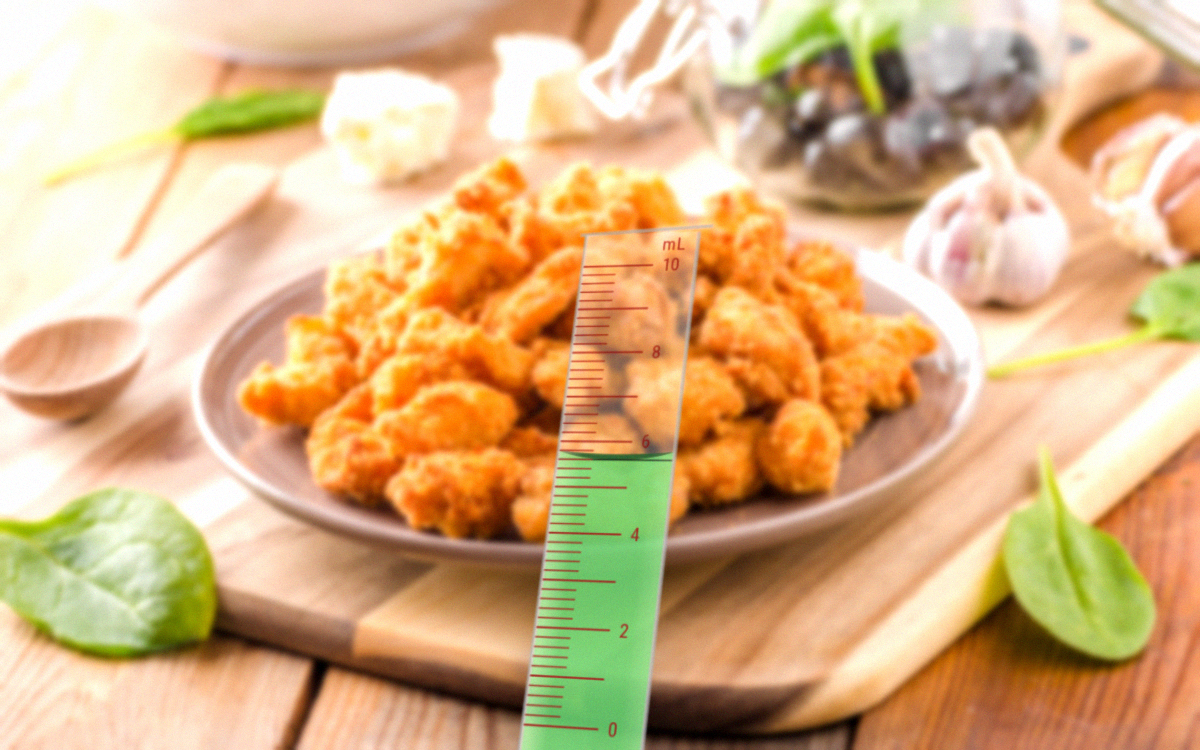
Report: 5.6; mL
